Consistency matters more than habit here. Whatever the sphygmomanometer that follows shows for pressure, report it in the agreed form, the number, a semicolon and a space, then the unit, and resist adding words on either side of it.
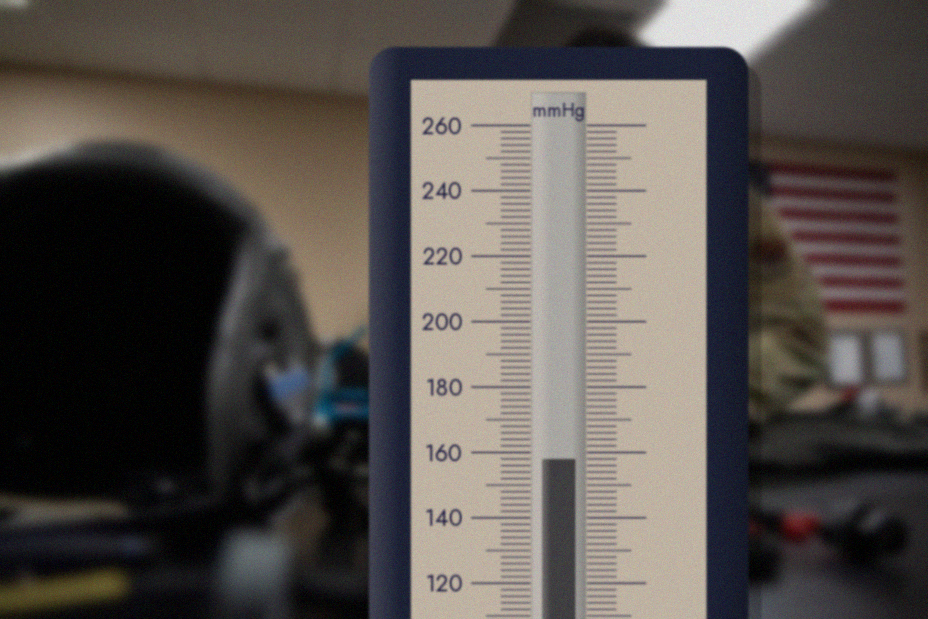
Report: 158; mmHg
